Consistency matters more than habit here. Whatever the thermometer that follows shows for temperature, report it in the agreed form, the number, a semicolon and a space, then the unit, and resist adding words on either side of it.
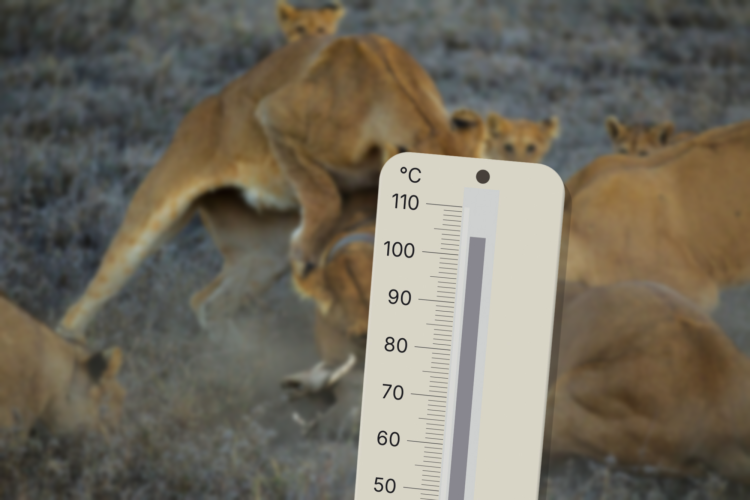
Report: 104; °C
